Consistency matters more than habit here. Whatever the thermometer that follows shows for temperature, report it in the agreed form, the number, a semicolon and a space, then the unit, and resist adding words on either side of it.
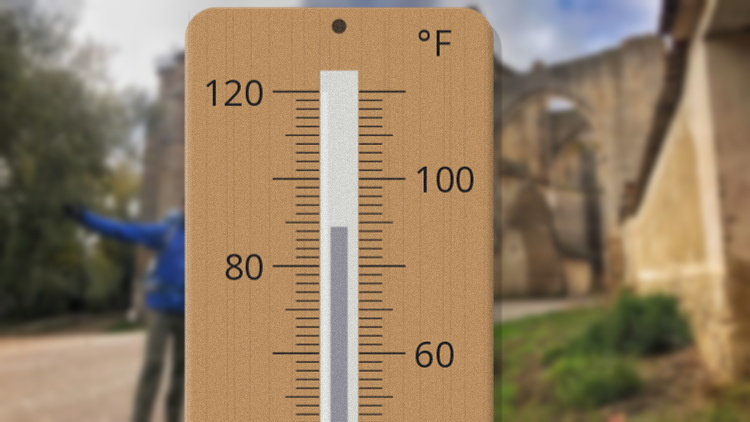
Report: 89; °F
